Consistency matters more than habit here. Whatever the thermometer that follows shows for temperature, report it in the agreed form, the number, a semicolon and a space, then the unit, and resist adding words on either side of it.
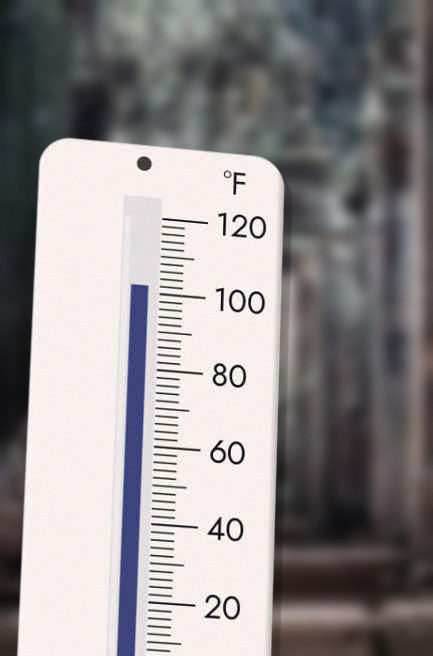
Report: 102; °F
